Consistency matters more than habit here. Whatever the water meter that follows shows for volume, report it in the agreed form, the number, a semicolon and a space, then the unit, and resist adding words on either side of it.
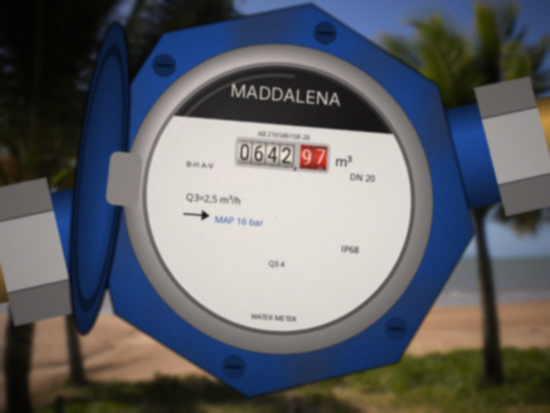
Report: 642.97; m³
